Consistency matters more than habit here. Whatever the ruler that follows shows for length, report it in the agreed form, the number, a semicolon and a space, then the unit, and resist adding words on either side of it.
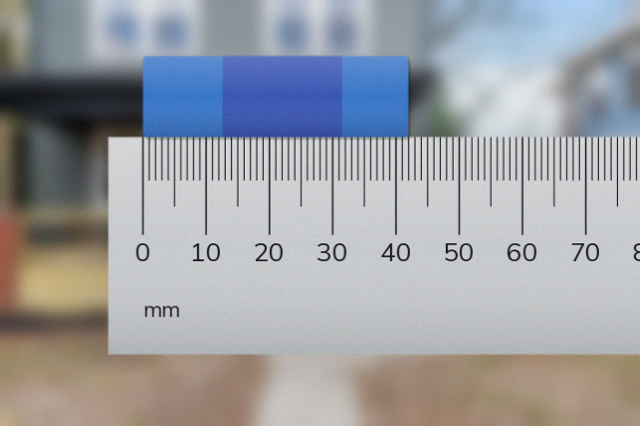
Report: 42; mm
